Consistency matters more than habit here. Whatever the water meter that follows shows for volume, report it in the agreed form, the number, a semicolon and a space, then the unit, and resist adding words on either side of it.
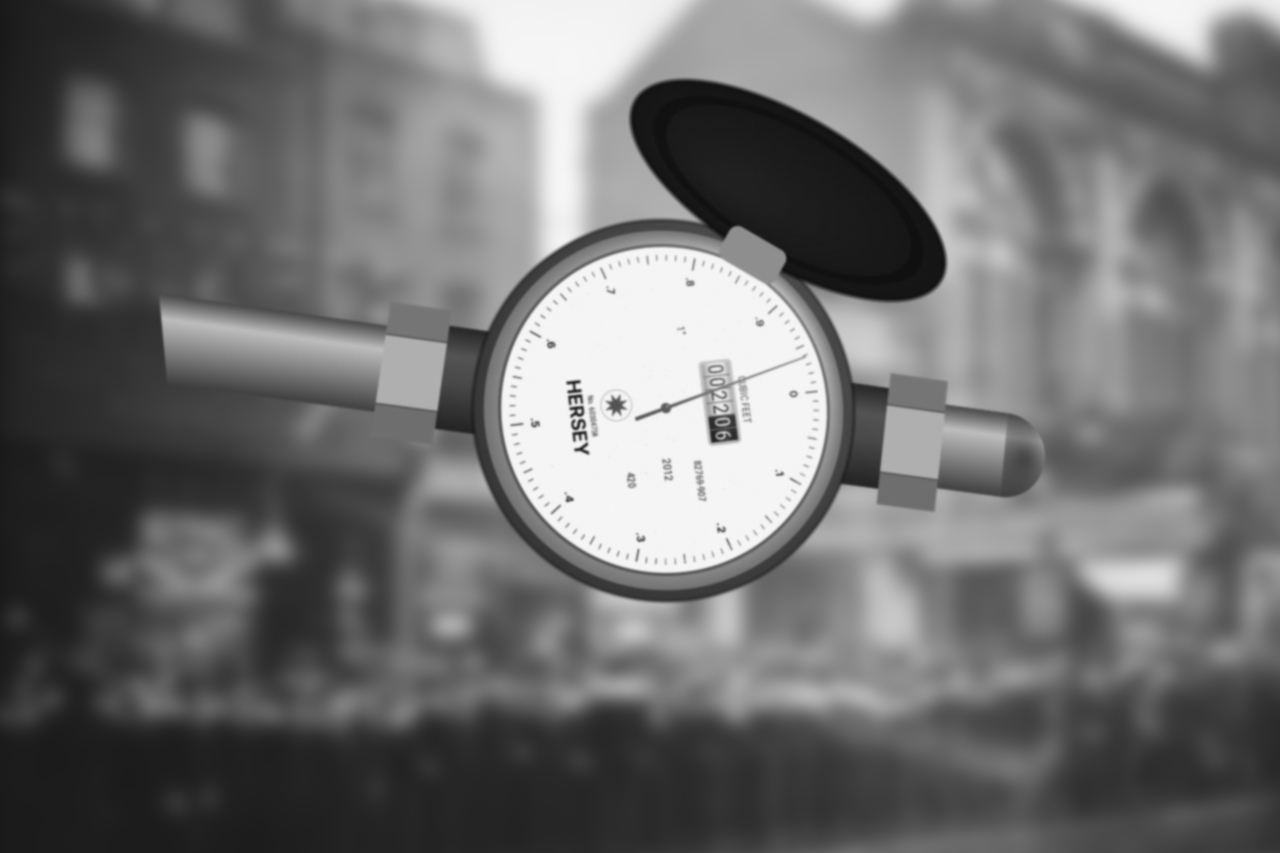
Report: 2205.96; ft³
